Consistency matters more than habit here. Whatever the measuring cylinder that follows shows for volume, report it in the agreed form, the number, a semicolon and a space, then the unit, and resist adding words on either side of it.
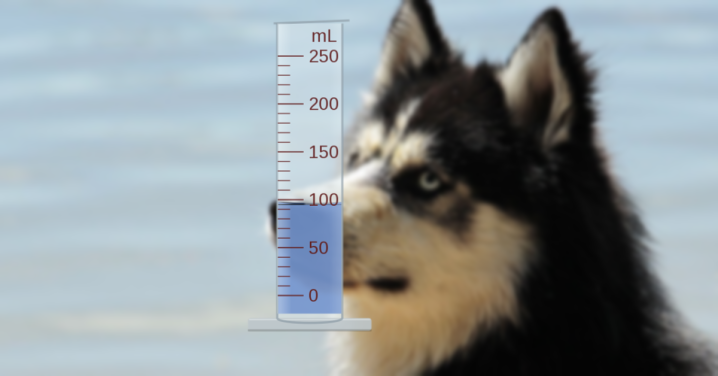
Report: 95; mL
